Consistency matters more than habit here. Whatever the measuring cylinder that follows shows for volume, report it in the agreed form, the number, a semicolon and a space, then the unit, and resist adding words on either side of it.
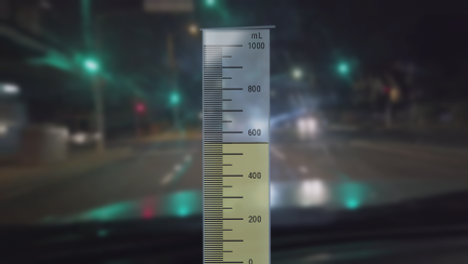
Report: 550; mL
